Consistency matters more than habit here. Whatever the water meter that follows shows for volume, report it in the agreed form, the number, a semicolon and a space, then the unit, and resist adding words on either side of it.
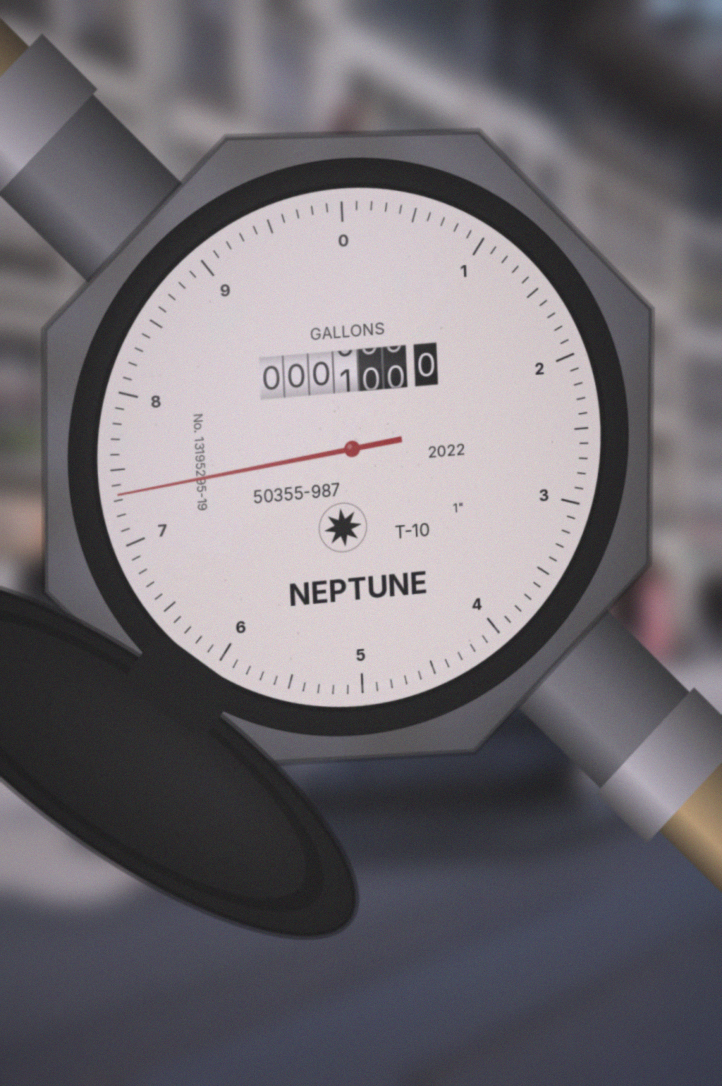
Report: 997.3; gal
